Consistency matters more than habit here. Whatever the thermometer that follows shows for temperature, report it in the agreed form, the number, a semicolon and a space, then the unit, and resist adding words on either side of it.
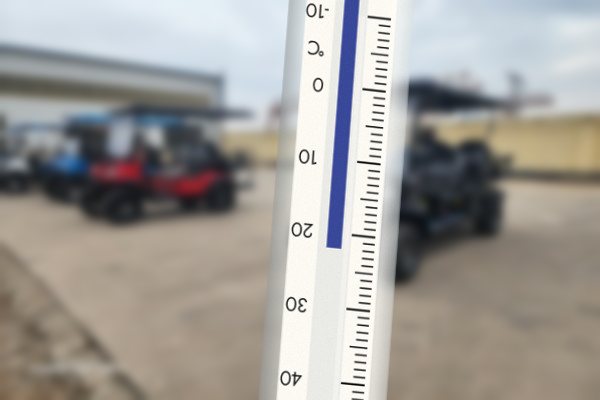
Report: 22; °C
